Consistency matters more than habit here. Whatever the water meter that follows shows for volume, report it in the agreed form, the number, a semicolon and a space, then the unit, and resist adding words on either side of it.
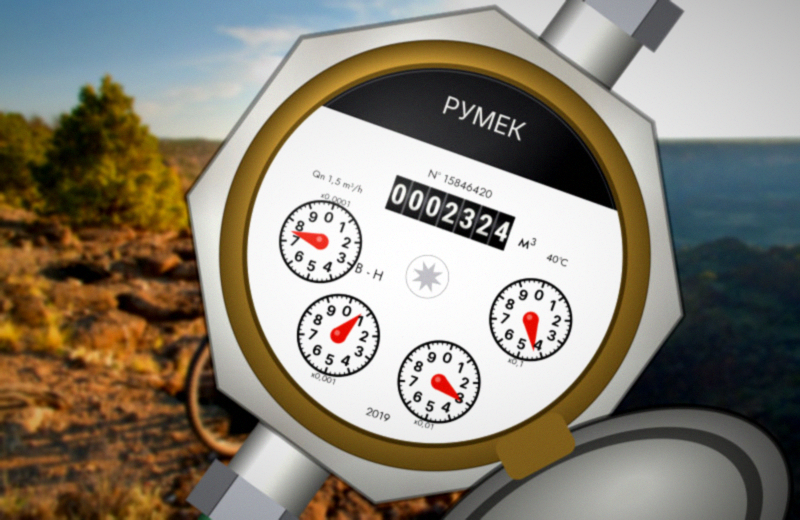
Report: 2324.4307; m³
